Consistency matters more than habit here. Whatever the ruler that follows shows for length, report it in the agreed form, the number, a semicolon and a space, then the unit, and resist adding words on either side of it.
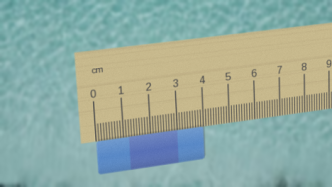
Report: 4; cm
